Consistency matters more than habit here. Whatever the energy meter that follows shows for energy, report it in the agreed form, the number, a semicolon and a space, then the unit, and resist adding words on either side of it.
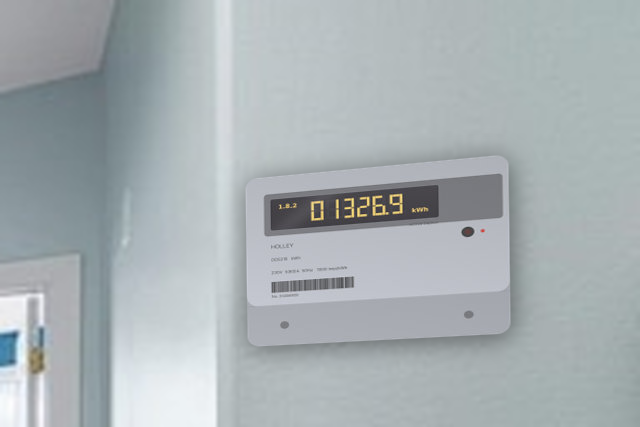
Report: 1326.9; kWh
